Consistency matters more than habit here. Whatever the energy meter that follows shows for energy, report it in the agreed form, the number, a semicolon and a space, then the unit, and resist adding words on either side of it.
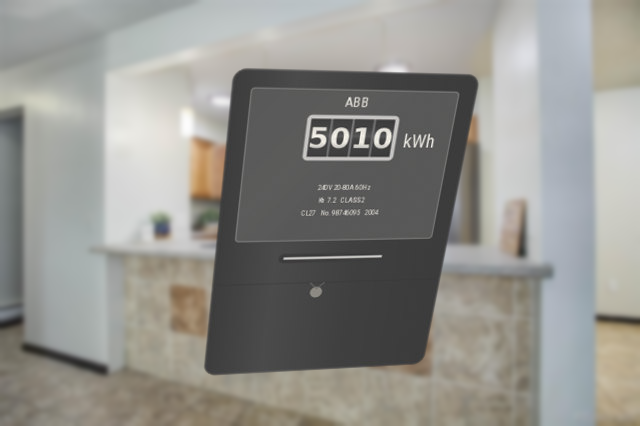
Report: 5010; kWh
